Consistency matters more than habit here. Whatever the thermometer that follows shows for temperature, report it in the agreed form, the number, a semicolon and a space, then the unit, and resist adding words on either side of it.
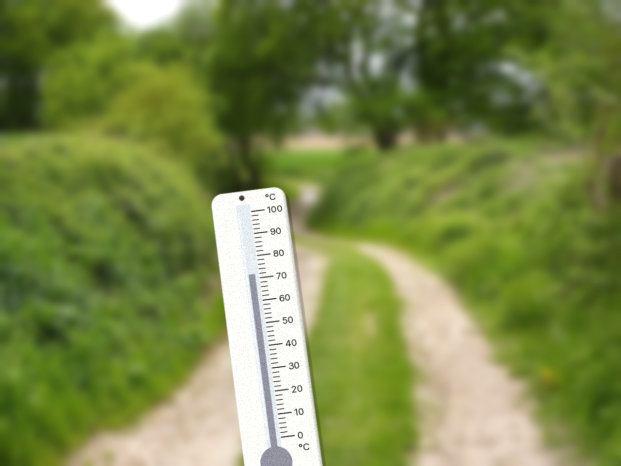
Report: 72; °C
